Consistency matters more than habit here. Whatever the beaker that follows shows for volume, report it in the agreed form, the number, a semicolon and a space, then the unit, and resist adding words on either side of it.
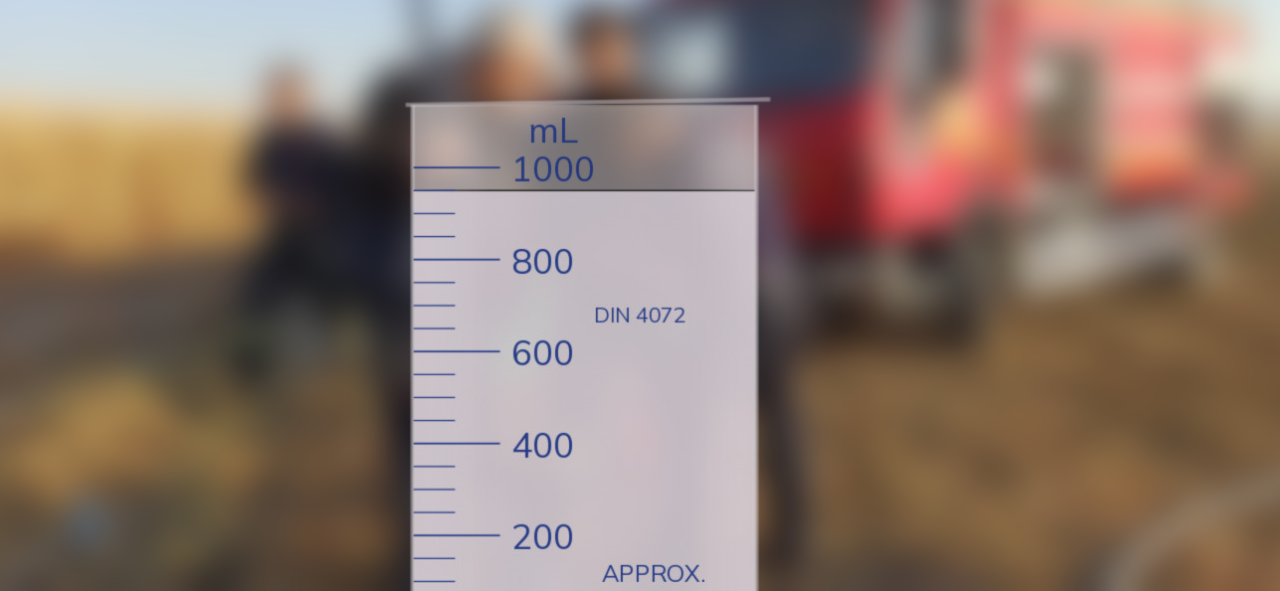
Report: 950; mL
